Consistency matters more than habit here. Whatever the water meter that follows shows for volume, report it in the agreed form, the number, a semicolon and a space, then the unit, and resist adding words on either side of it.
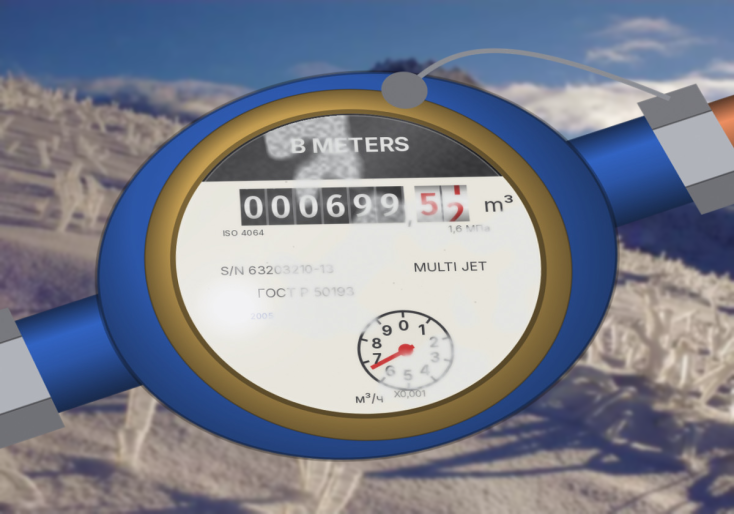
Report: 699.516; m³
